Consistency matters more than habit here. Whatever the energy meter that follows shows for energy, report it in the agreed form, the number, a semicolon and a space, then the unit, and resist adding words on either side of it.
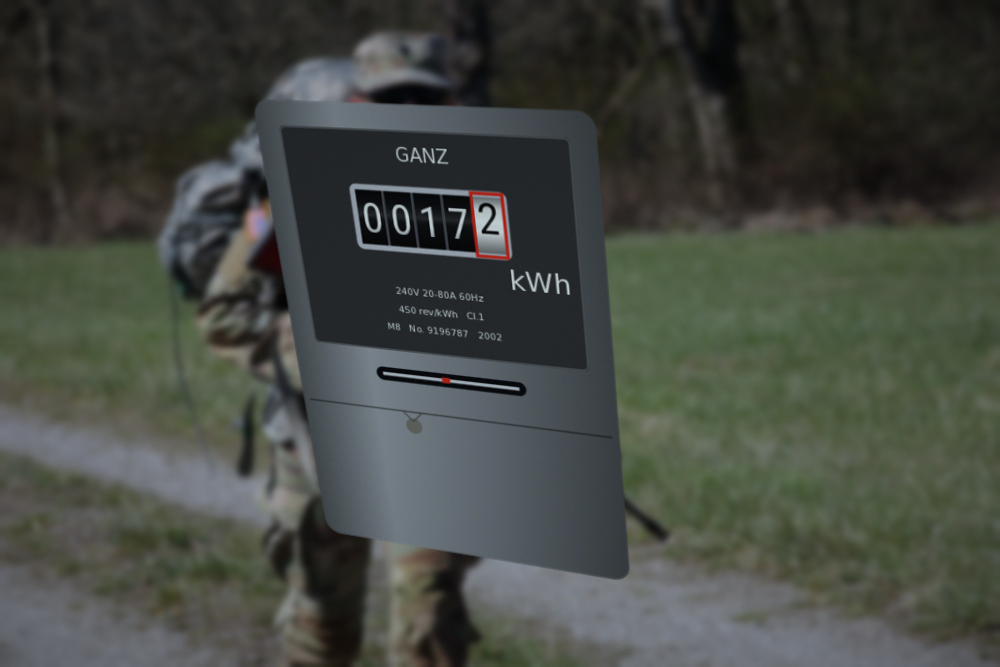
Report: 17.2; kWh
